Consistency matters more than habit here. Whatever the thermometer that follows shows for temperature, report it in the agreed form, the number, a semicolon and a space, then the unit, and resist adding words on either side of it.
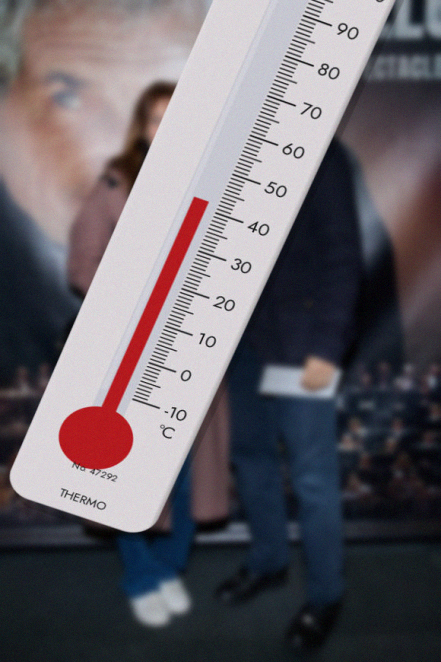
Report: 42; °C
